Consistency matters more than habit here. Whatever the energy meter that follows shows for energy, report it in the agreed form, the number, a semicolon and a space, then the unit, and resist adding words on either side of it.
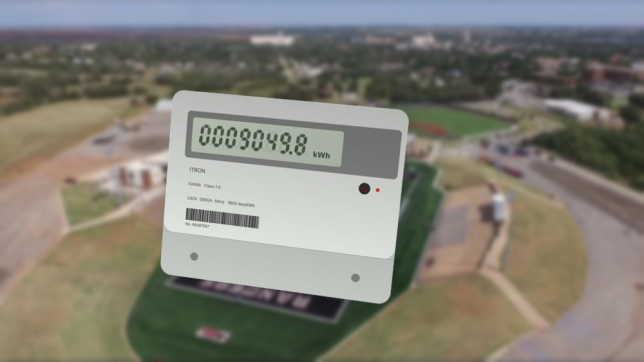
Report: 9049.8; kWh
